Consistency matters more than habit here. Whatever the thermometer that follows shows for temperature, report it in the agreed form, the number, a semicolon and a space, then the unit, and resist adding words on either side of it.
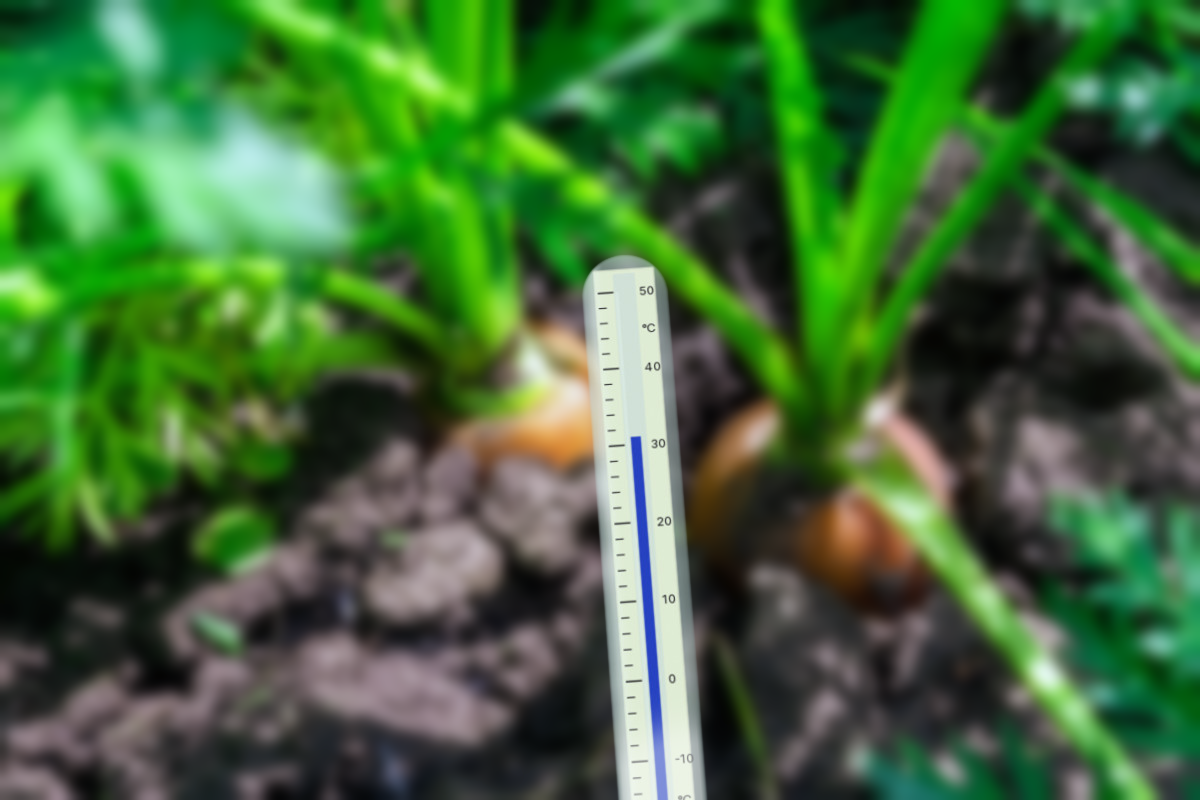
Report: 31; °C
